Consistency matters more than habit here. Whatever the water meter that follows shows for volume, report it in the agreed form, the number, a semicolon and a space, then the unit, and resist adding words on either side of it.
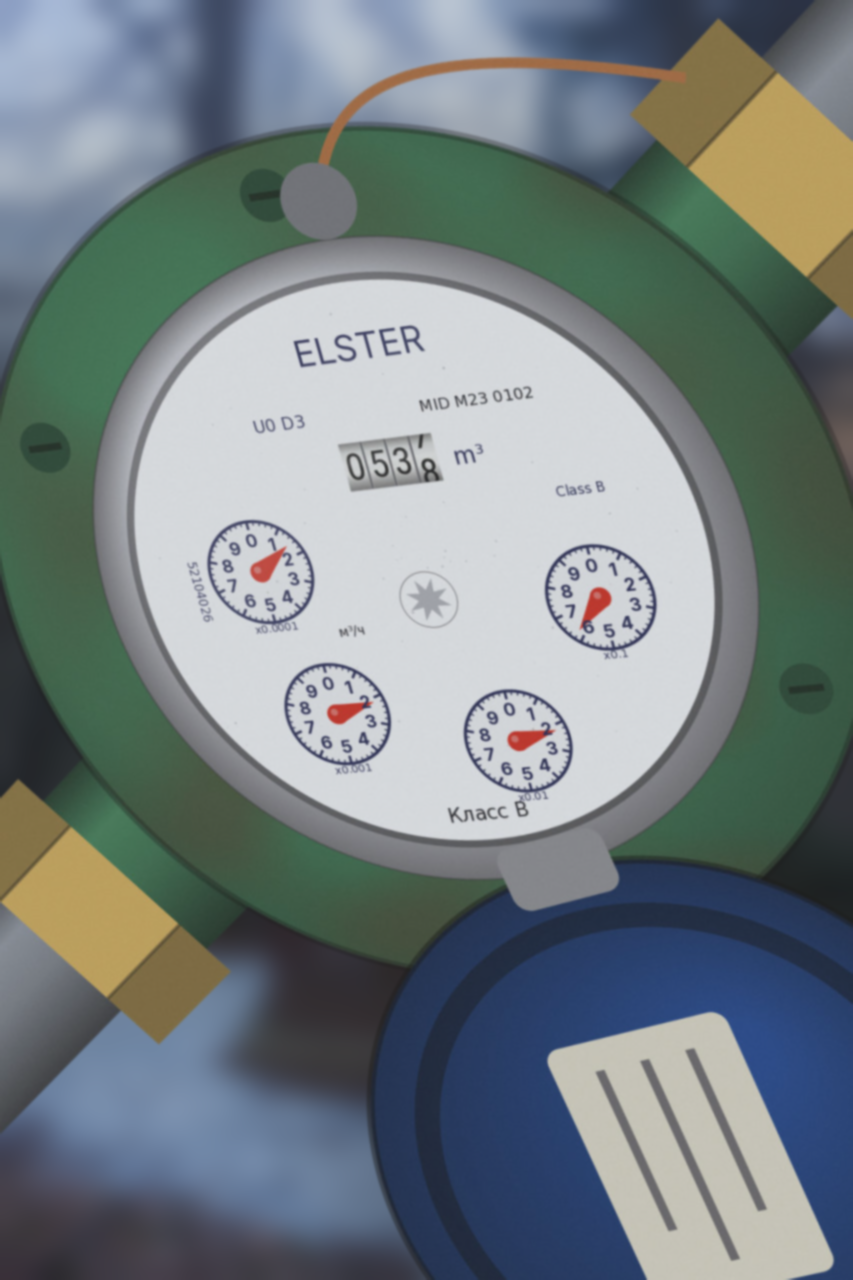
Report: 537.6221; m³
